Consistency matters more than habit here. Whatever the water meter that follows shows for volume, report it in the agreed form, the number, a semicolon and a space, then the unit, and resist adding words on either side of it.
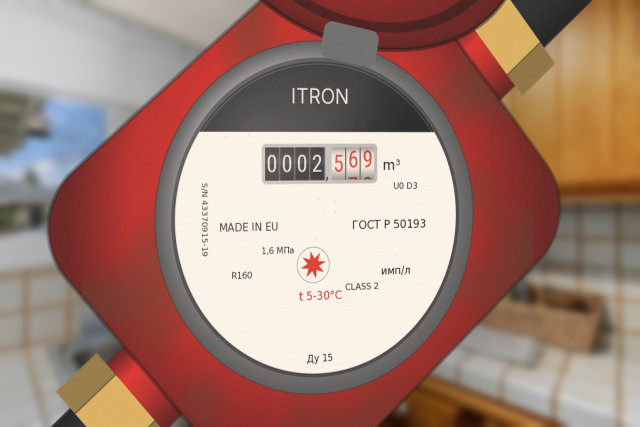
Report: 2.569; m³
